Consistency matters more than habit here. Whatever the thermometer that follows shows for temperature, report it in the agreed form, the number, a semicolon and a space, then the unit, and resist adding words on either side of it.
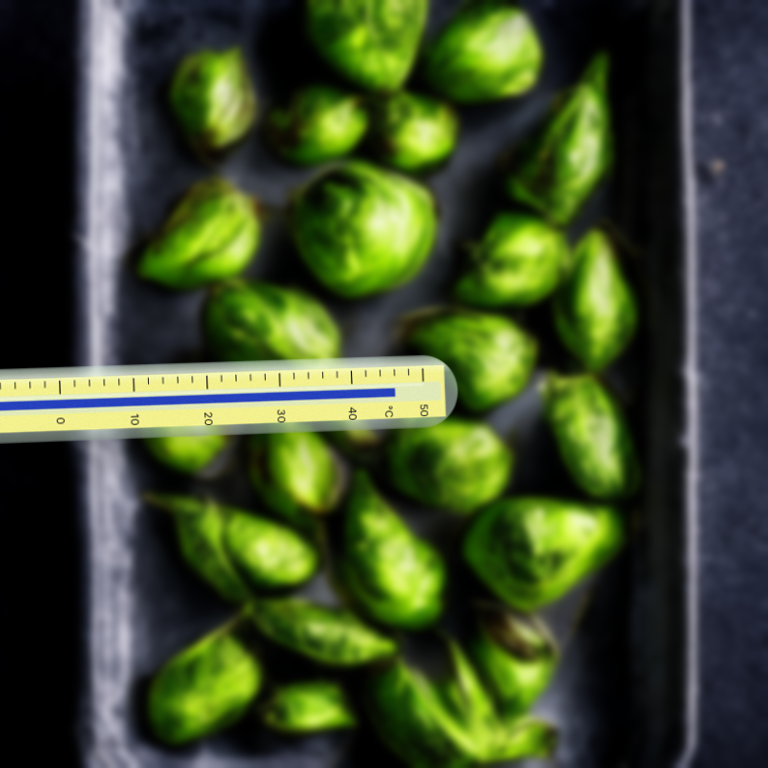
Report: 46; °C
